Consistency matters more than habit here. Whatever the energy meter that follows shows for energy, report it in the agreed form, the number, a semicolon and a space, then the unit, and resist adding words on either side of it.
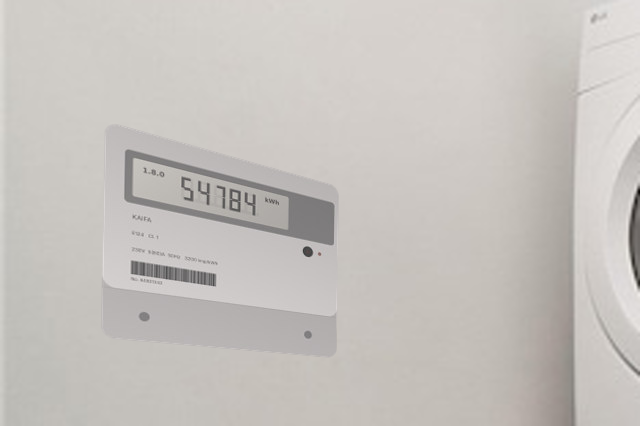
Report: 54784; kWh
